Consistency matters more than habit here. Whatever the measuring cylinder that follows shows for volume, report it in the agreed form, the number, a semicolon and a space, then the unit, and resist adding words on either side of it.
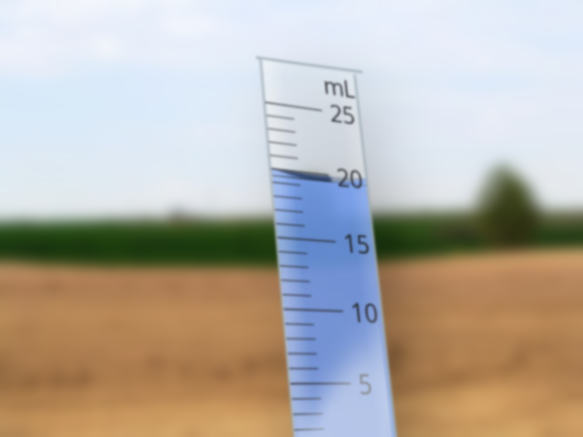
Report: 19.5; mL
